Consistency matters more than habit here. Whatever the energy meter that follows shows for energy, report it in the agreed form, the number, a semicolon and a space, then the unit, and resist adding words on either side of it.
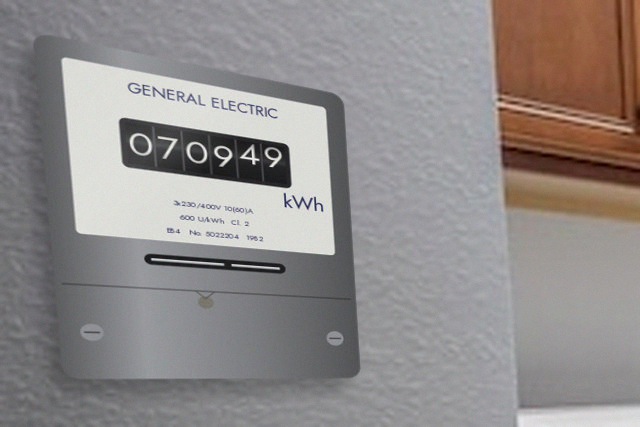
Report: 70949; kWh
